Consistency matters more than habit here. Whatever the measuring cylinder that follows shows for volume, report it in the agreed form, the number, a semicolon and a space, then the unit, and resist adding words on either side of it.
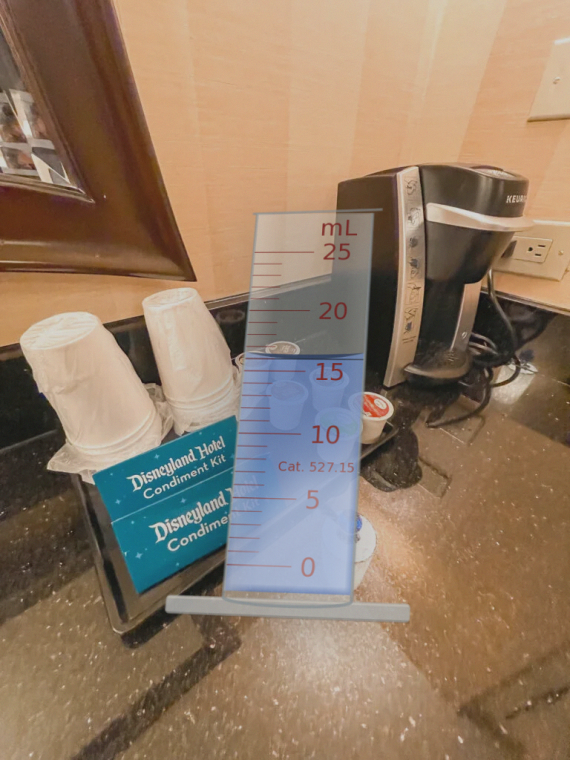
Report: 16; mL
